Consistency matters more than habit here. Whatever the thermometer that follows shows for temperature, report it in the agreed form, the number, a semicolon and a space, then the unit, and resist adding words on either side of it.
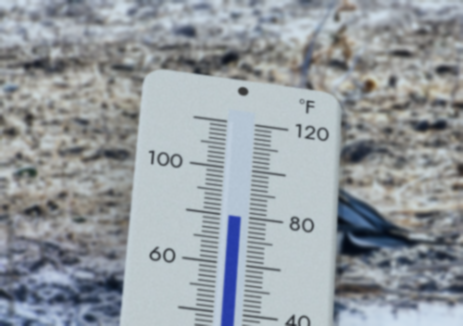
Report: 80; °F
